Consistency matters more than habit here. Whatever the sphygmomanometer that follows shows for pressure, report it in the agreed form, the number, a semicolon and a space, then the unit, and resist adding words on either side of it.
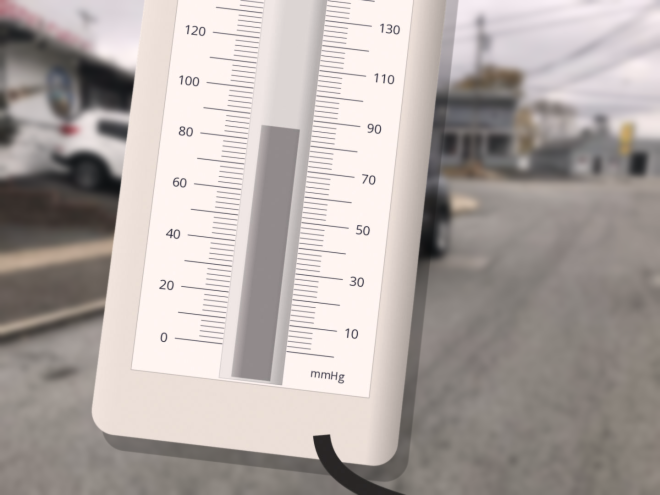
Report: 86; mmHg
